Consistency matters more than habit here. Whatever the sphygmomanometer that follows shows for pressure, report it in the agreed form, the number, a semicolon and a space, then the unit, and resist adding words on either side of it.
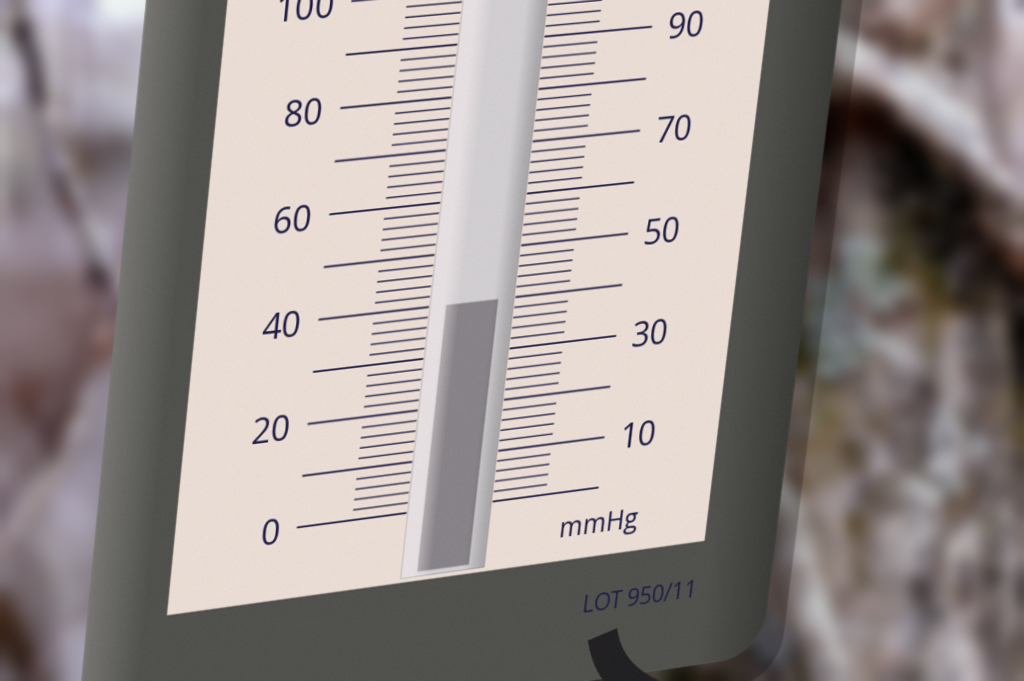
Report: 40; mmHg
